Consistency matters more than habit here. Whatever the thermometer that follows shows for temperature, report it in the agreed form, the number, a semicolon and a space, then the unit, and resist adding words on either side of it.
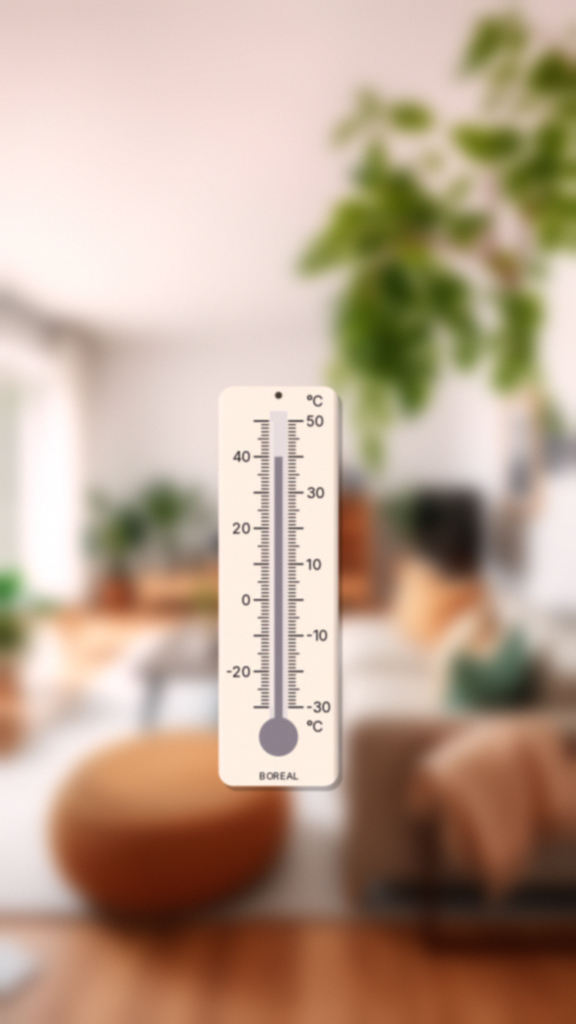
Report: 40; °C
